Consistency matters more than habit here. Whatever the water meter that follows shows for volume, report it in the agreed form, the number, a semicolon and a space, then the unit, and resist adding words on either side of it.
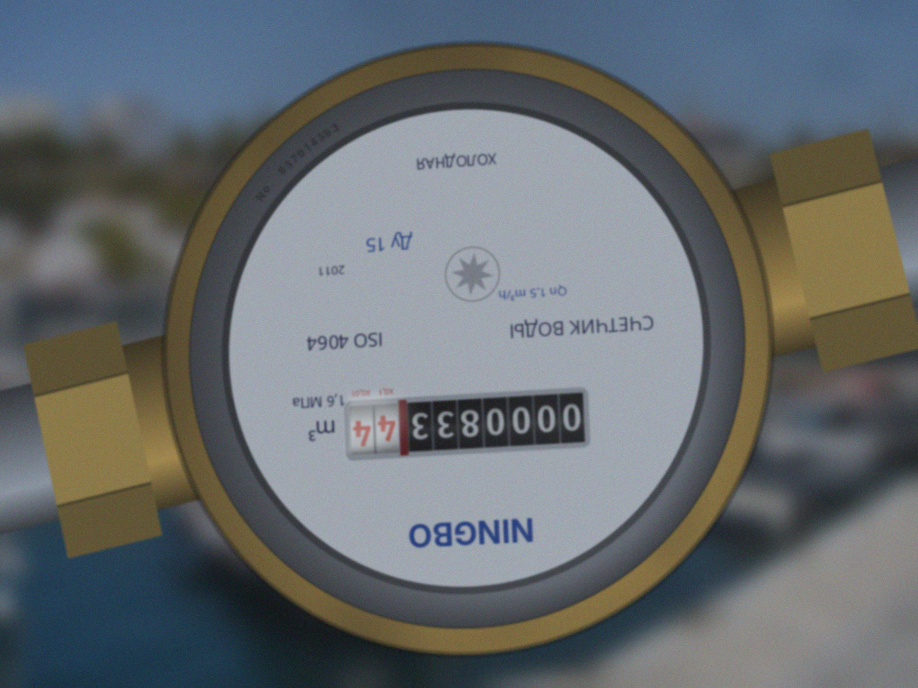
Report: 833.44; m³
